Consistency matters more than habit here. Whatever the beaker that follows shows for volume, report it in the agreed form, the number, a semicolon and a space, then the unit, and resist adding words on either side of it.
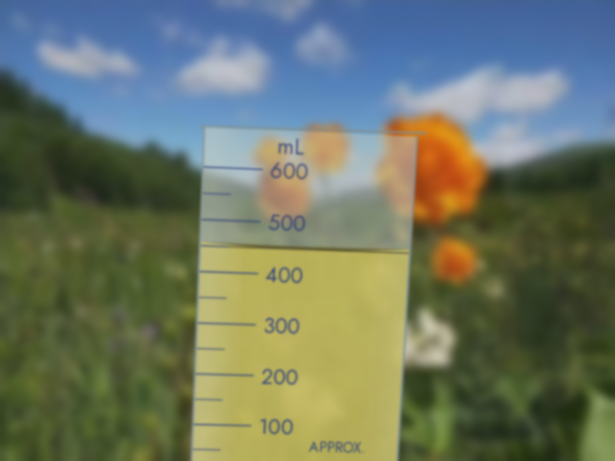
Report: 450; mL
